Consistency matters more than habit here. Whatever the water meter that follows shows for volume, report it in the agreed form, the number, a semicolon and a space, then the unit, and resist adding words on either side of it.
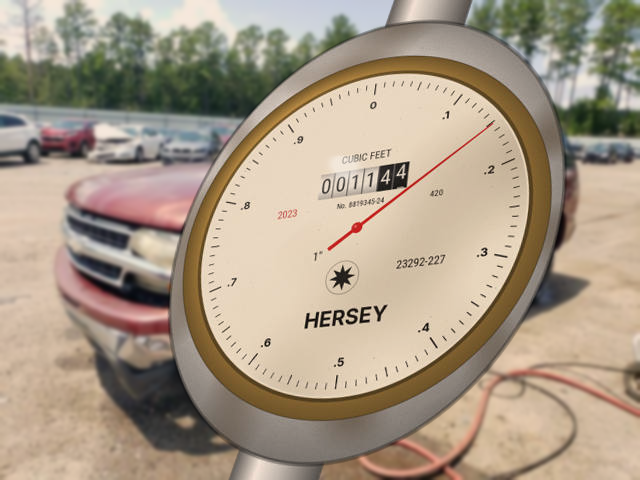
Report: 1144.15; ft³
